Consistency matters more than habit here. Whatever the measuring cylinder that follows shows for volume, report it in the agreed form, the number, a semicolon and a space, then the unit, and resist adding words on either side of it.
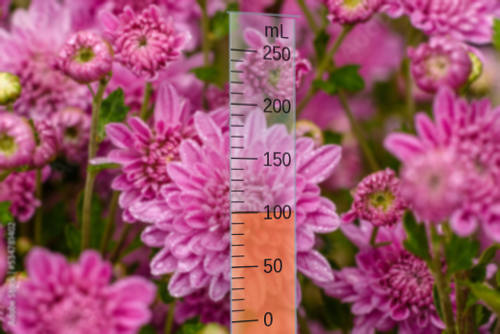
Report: 100; mL
